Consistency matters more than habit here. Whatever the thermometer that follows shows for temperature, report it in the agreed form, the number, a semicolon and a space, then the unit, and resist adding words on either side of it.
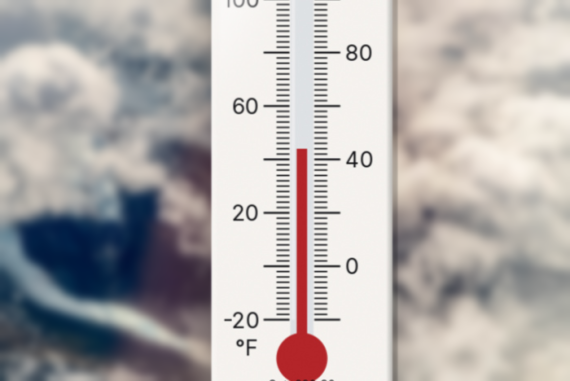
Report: 44; °F
